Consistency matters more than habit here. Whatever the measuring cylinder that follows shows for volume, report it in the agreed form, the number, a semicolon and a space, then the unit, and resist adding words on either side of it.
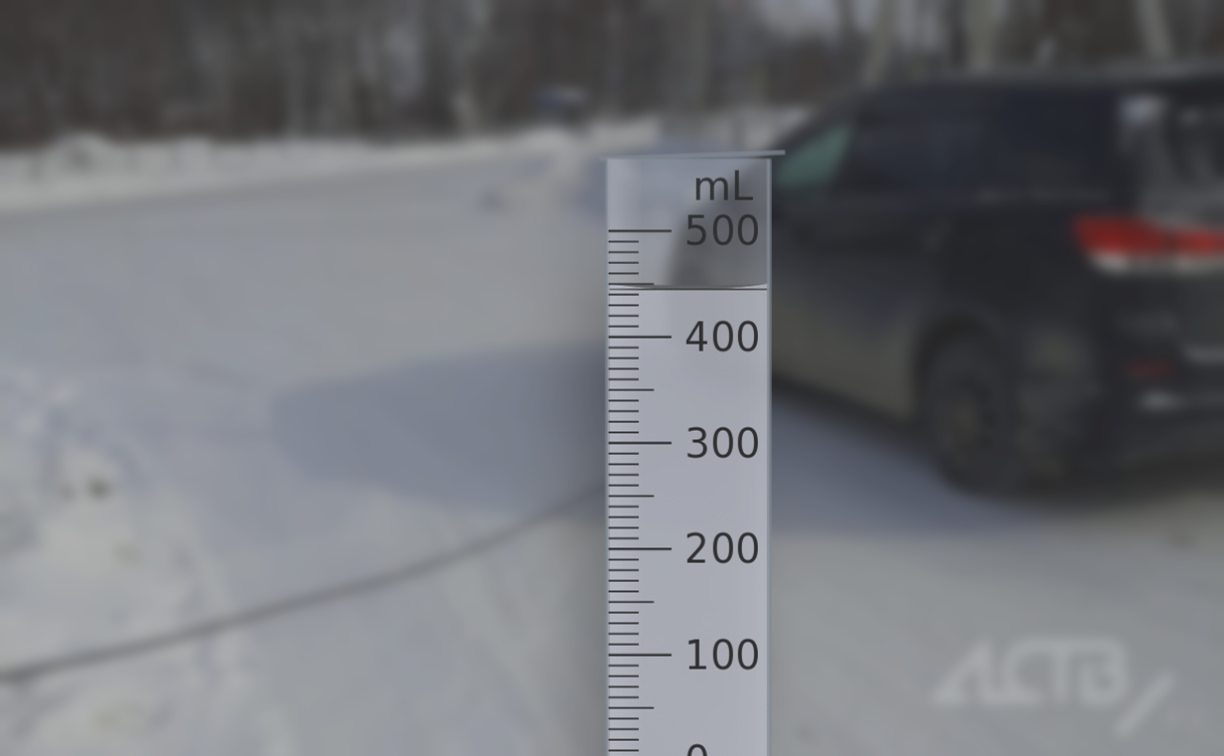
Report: 445; mL
